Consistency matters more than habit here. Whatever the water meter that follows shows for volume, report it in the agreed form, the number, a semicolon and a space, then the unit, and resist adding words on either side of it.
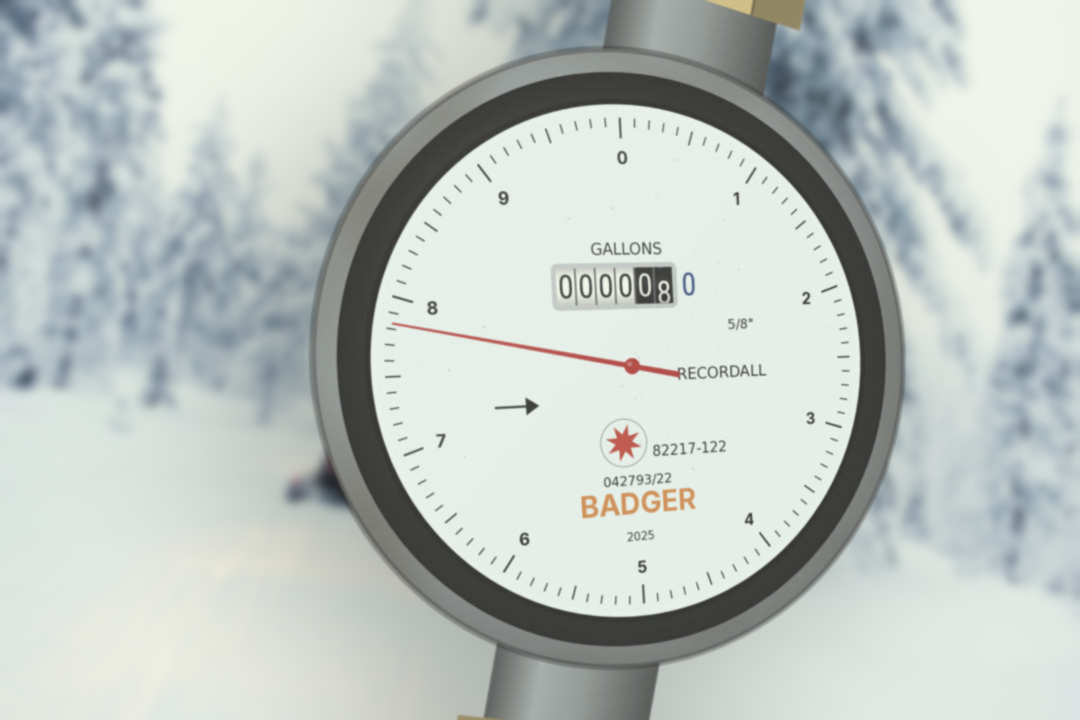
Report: 77.8; gal
